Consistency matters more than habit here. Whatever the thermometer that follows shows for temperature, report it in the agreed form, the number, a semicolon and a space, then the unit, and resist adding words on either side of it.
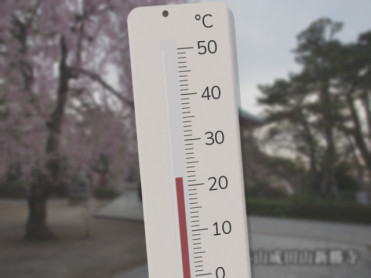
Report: 22; °C
